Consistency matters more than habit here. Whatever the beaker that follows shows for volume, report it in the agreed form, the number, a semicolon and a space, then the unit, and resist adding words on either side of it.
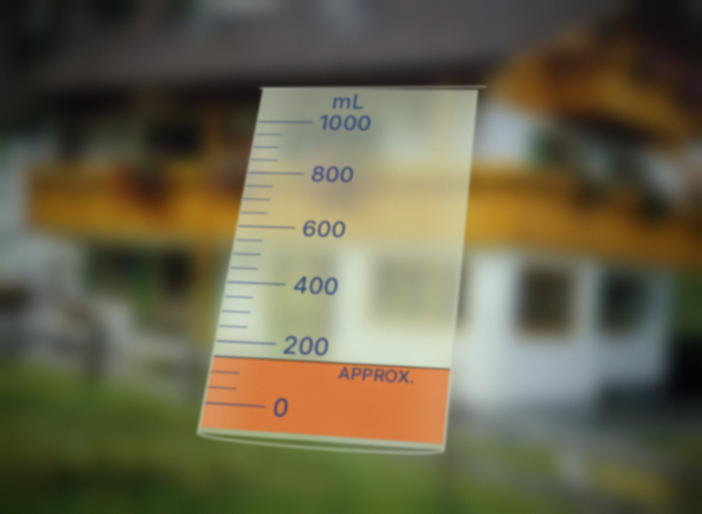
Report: 150; mL
